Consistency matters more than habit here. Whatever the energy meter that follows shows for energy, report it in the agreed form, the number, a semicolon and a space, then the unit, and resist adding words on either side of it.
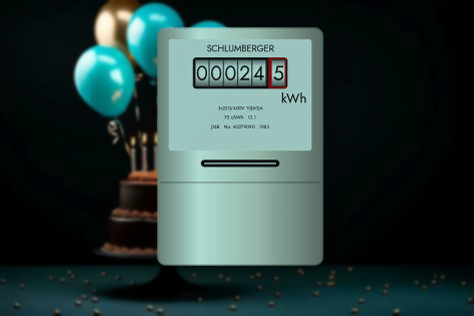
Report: 24.5; kWh
